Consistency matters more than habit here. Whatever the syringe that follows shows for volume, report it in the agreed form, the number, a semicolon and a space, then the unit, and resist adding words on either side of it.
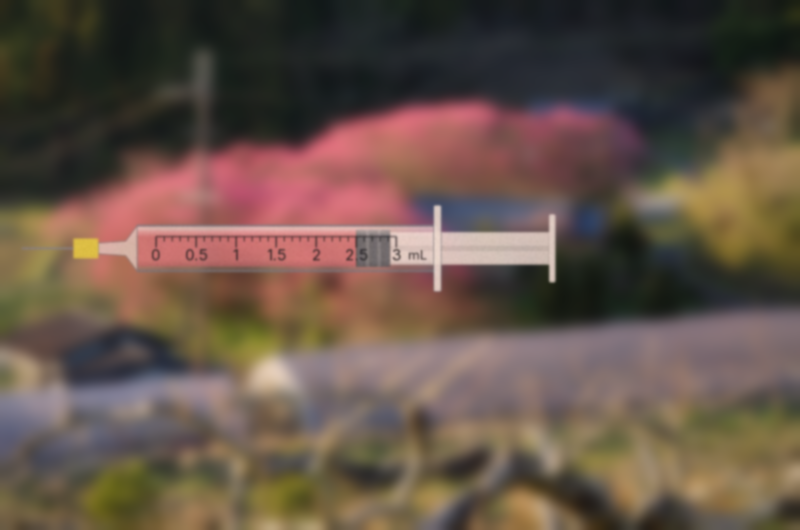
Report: 2.5; mL
